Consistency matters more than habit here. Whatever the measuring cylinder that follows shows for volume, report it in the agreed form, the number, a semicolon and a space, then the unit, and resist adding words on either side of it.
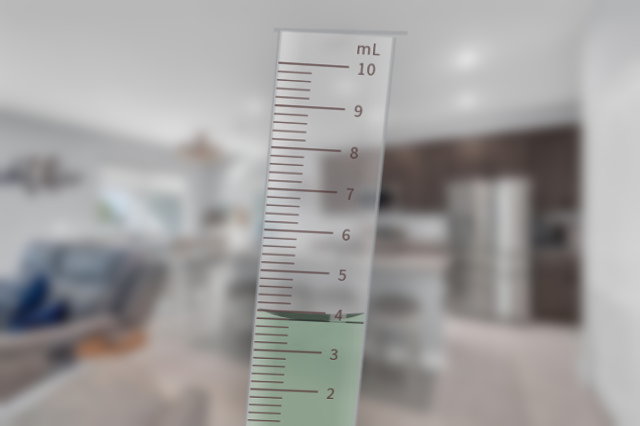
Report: 3.8; mL
